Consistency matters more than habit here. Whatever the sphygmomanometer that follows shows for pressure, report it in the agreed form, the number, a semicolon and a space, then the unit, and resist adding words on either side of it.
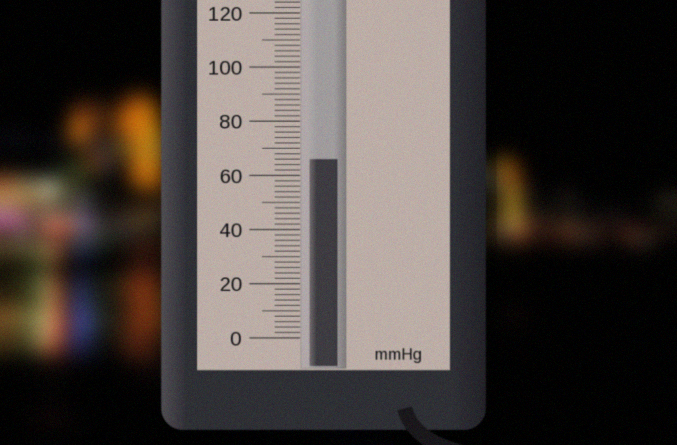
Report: 66; mmHg
